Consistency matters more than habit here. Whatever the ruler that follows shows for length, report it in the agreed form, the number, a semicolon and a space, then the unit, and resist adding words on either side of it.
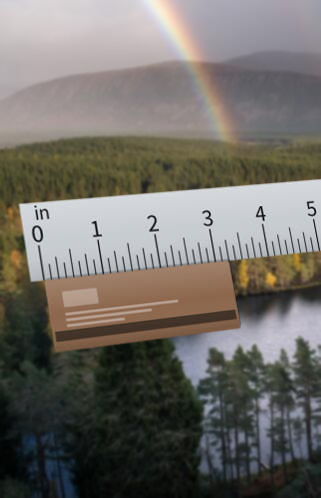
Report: 3.25; in
